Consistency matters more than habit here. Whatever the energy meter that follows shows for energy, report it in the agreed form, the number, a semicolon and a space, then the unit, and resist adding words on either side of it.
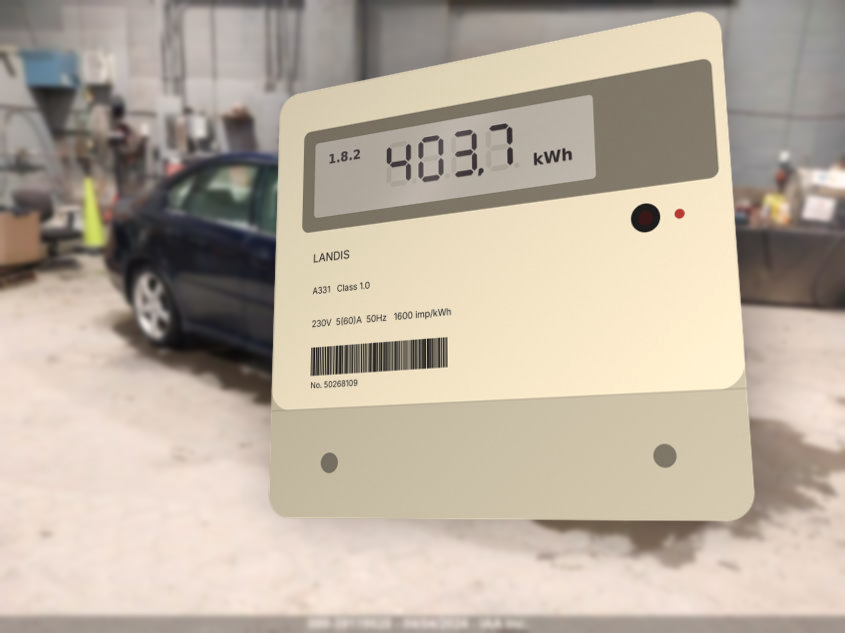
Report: 403.7; kWh
